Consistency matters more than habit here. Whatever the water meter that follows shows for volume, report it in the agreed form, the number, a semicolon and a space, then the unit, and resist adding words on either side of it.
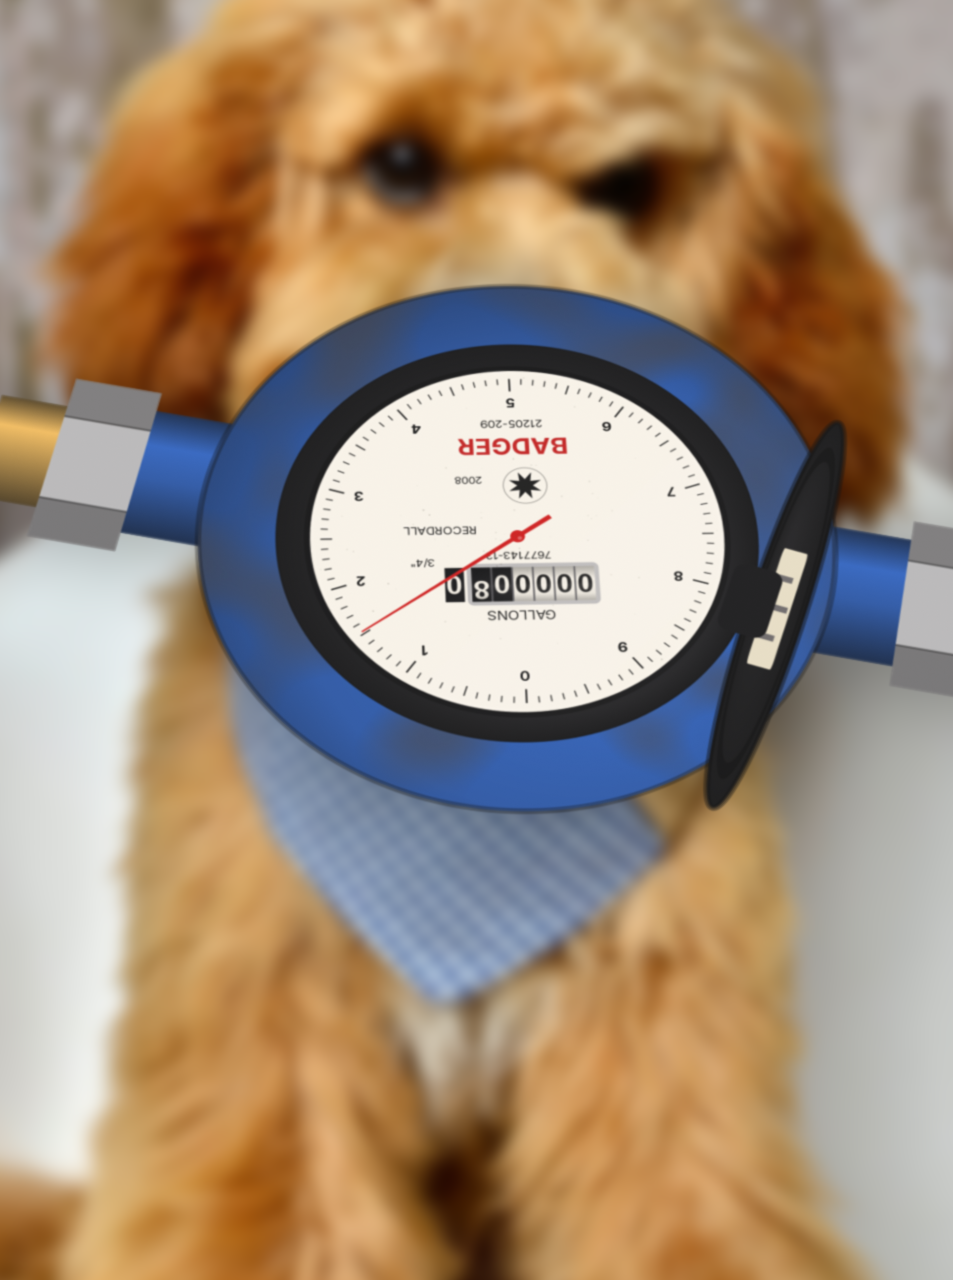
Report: 81.5; gal
